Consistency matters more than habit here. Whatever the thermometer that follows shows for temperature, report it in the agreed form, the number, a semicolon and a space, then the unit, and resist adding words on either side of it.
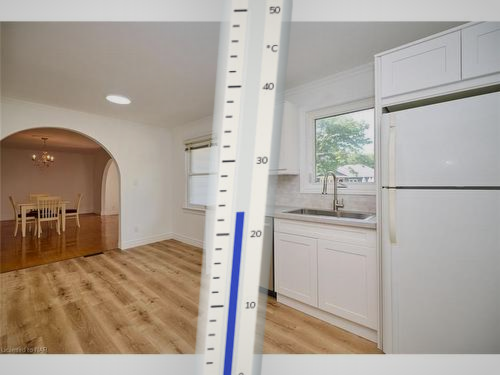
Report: 23; °C
